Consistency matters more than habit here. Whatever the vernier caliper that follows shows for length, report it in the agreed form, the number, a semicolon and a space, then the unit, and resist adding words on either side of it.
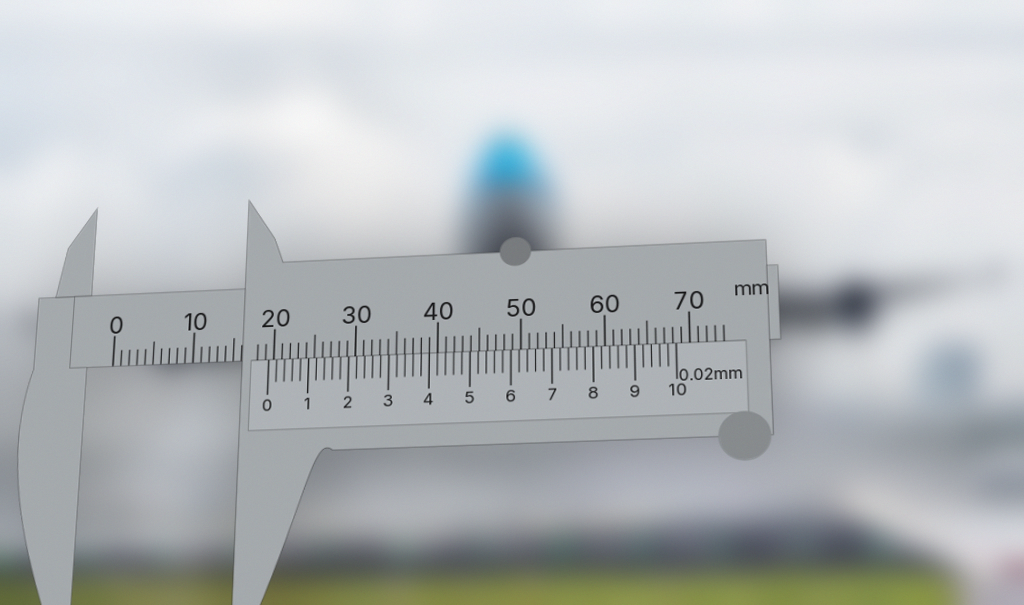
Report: 19.4; mm
